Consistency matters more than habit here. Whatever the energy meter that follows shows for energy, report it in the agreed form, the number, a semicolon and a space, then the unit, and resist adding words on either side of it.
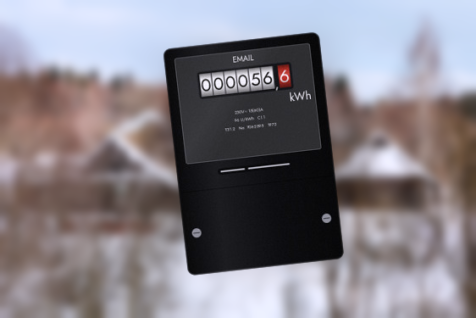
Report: 56.6; kWh
